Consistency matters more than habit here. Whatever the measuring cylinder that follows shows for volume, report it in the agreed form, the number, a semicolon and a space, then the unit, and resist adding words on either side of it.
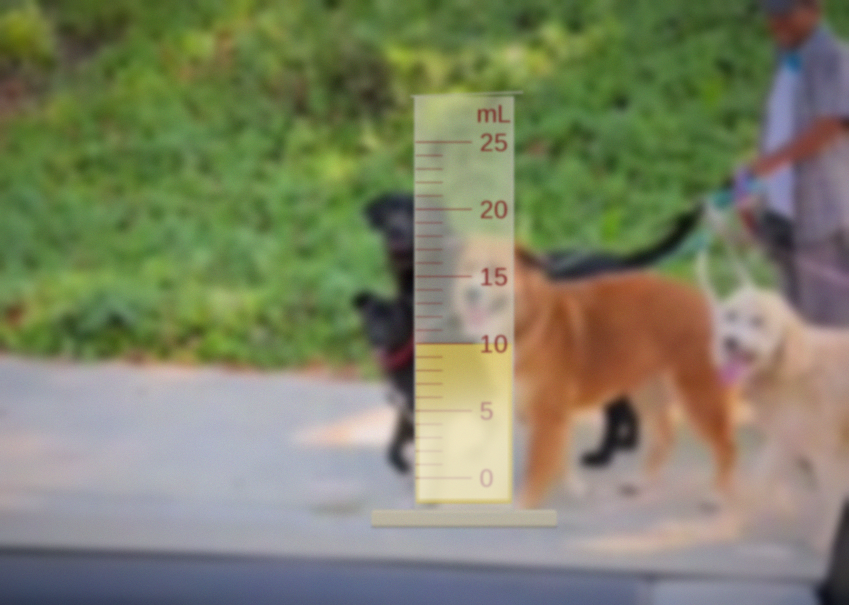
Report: 10; mL
